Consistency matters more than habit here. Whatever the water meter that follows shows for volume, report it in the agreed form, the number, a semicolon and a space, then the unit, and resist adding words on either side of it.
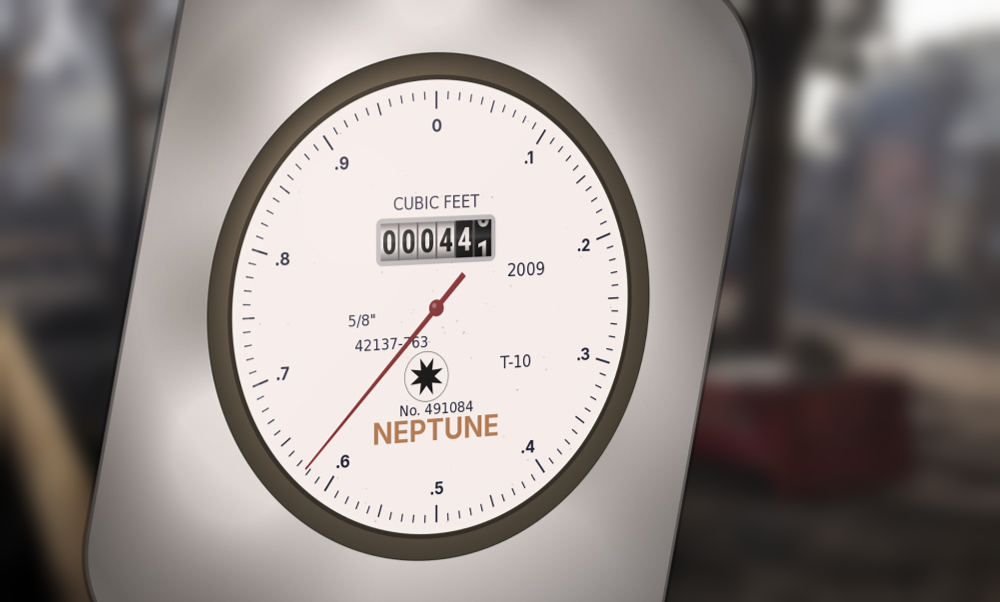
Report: 440.62; ft³
